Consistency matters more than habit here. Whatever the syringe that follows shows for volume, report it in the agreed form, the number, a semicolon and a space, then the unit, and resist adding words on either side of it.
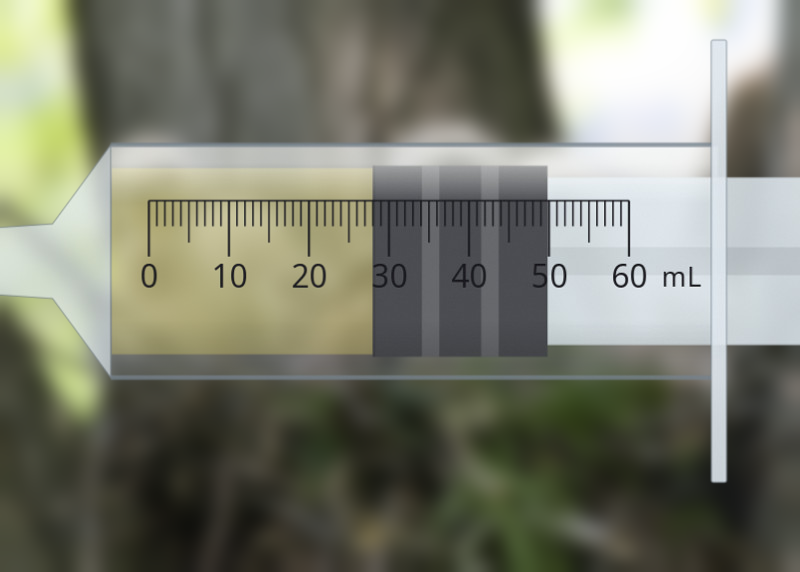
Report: 28; mL
